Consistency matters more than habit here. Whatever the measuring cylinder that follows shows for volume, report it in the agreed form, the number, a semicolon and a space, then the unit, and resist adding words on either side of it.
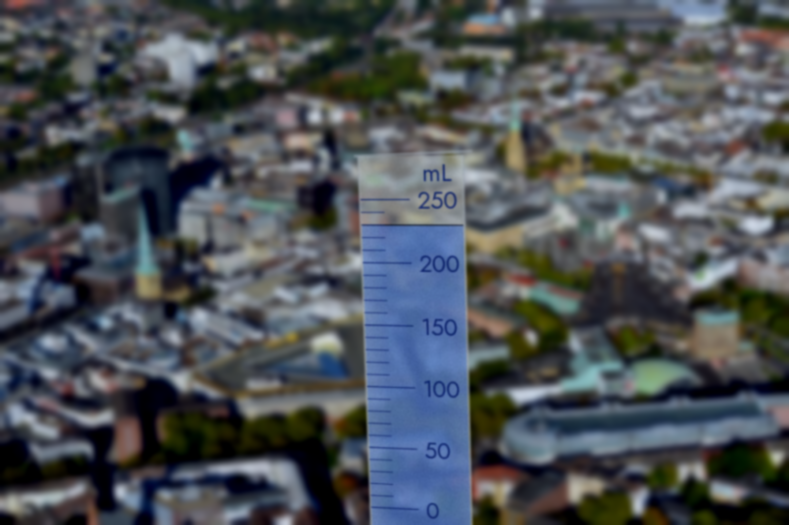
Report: 230; mL
